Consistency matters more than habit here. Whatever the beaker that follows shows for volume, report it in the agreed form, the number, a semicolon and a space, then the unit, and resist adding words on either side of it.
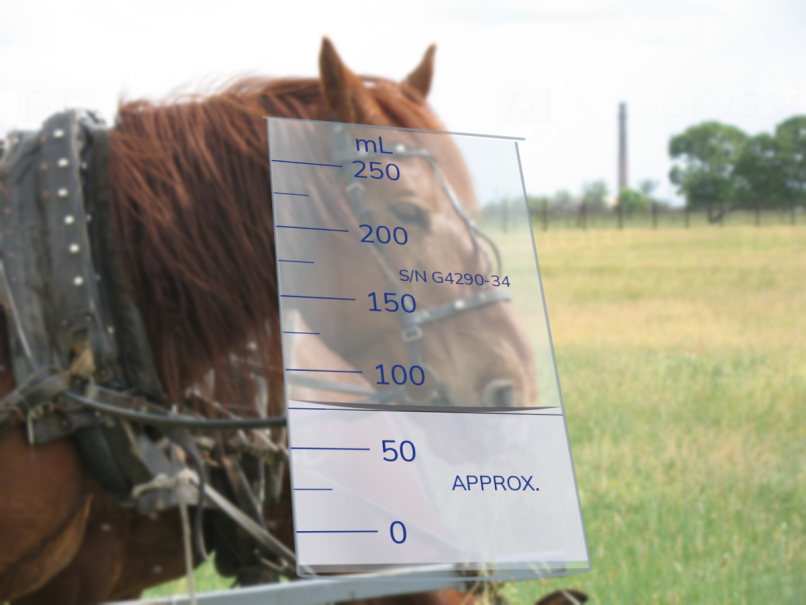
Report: 75; mL
